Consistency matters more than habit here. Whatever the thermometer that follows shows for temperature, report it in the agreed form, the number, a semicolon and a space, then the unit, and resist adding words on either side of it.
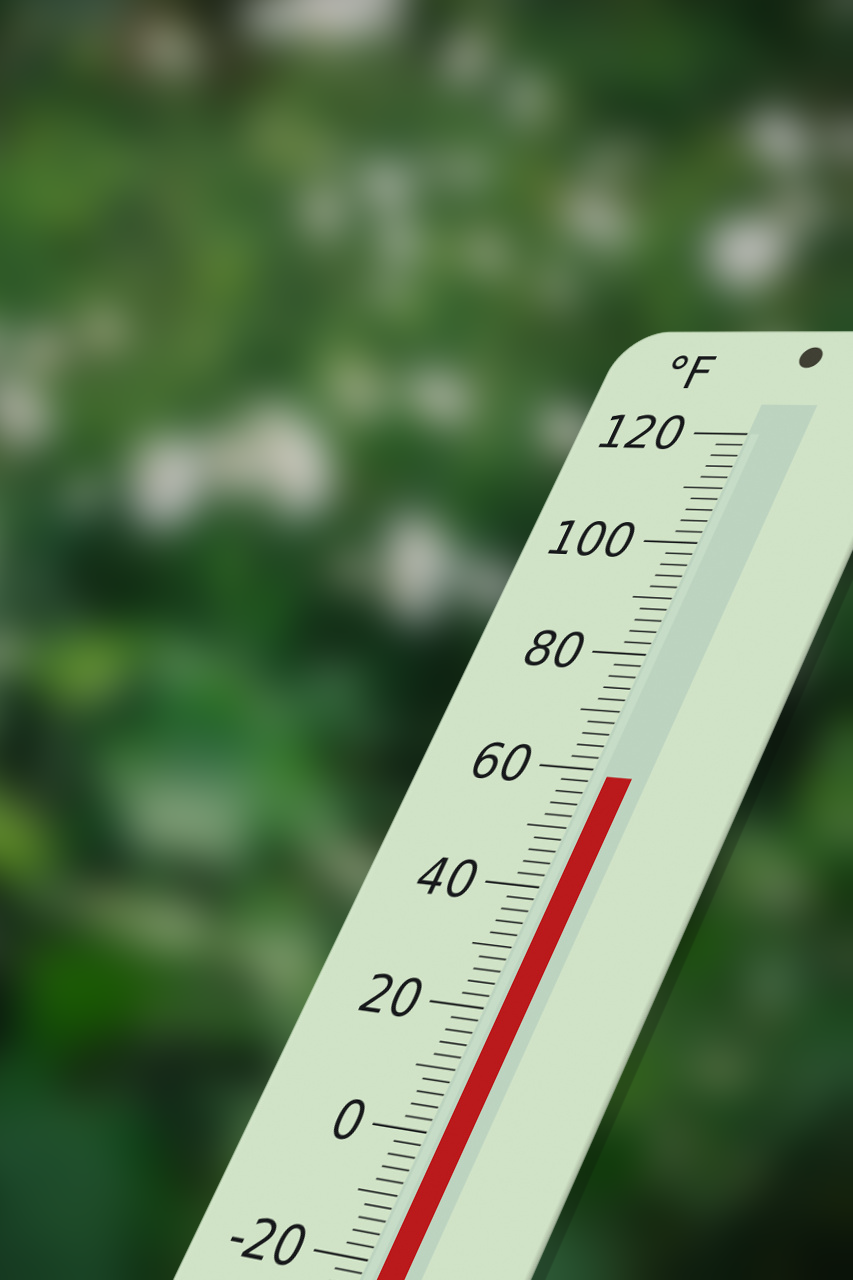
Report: 59; °F
